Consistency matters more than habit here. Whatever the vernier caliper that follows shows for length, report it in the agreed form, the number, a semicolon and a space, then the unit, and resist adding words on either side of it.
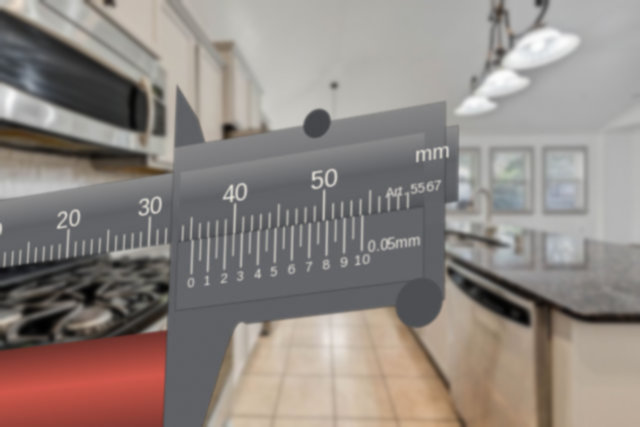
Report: 35.2; mm
